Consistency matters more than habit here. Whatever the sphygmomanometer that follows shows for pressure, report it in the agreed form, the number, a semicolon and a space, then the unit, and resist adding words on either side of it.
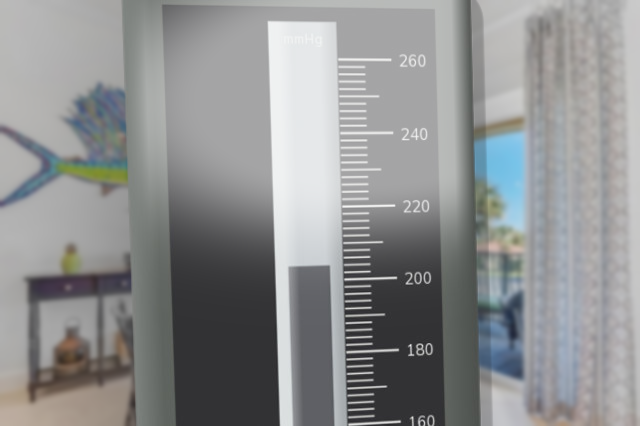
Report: 204; mmHg
